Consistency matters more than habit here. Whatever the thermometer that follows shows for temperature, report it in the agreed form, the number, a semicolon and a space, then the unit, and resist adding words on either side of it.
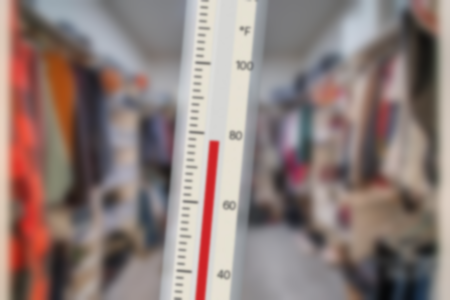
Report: 78; °F
